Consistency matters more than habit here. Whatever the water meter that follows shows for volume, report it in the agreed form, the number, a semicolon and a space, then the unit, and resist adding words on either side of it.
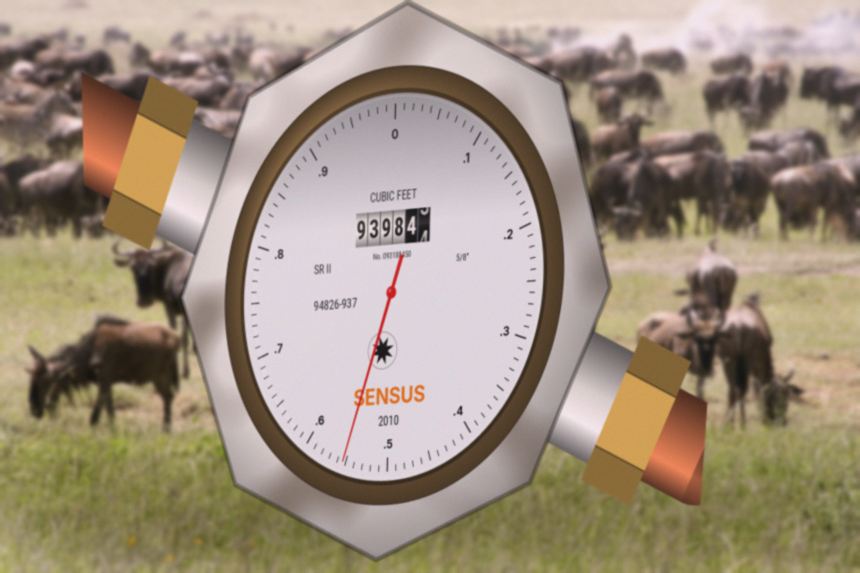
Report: 939843.55; ft³
